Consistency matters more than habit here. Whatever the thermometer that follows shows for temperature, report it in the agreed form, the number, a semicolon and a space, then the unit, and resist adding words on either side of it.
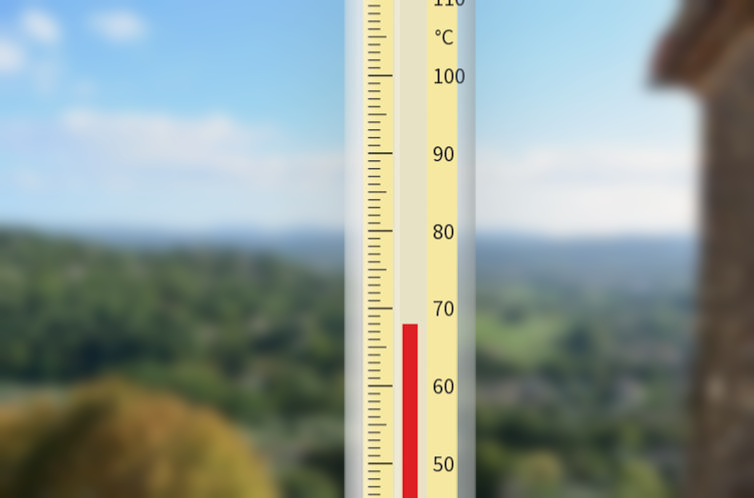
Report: 68; °C
